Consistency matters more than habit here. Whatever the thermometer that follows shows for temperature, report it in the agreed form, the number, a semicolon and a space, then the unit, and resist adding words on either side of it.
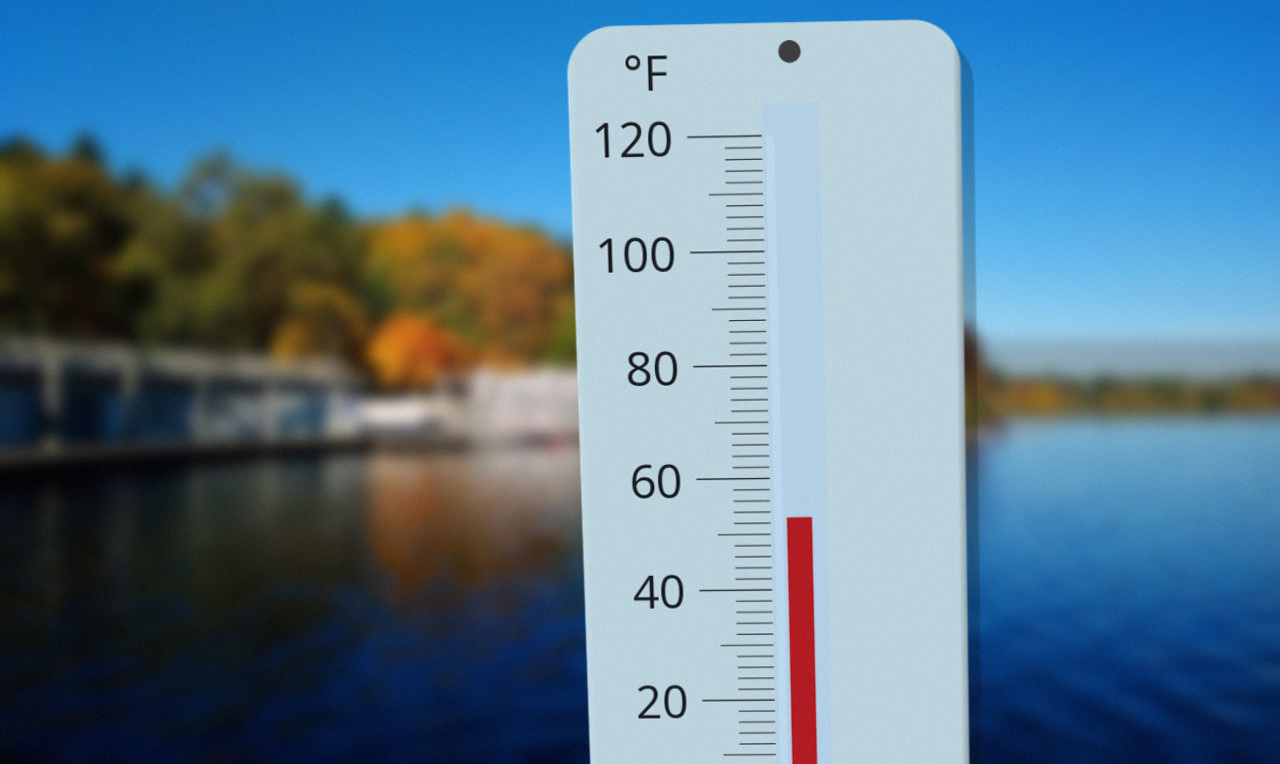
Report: 53; °F
